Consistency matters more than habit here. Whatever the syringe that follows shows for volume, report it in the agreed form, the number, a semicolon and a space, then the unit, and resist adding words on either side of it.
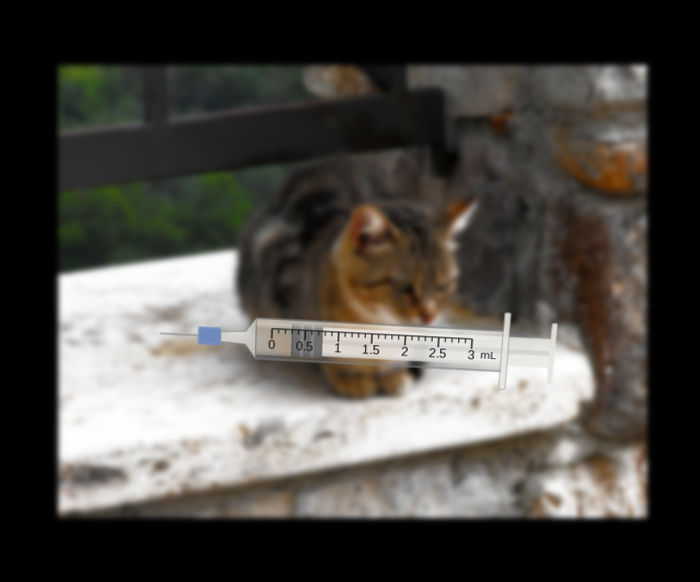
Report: 0.3; mL
